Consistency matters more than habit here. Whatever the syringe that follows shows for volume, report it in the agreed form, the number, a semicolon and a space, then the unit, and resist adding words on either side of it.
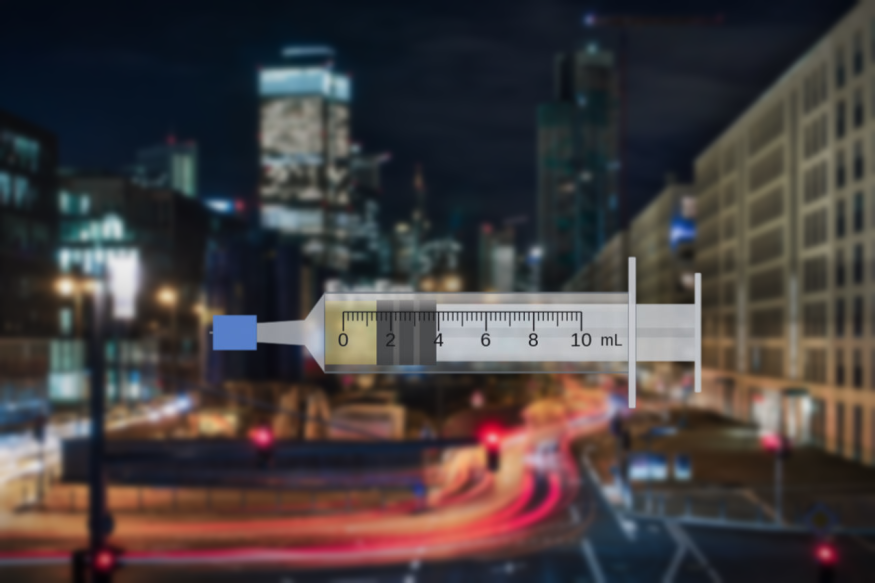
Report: 1.4; mL
